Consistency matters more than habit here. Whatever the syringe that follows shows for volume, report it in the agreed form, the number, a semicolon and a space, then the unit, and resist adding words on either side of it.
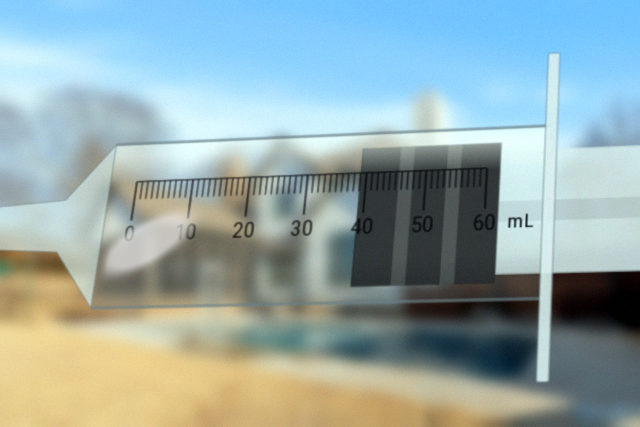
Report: 39; mL
